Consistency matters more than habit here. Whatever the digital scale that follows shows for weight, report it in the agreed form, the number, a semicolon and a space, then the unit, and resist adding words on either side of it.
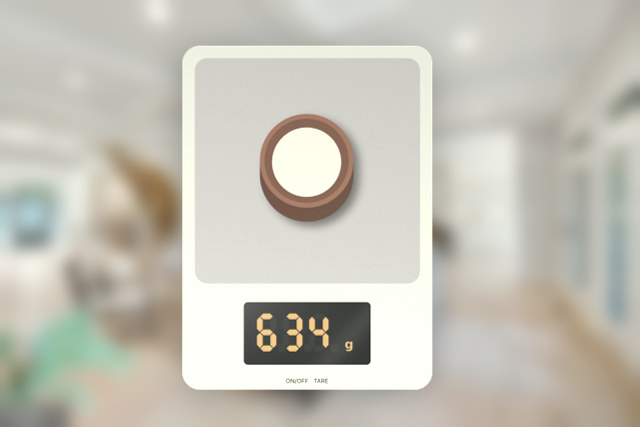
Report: 634; g
